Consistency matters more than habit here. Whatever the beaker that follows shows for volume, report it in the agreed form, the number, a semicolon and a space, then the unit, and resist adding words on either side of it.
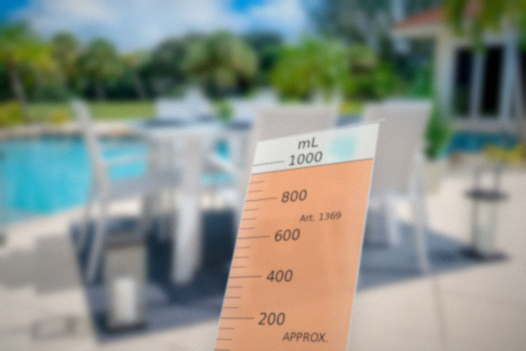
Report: 950; mL
